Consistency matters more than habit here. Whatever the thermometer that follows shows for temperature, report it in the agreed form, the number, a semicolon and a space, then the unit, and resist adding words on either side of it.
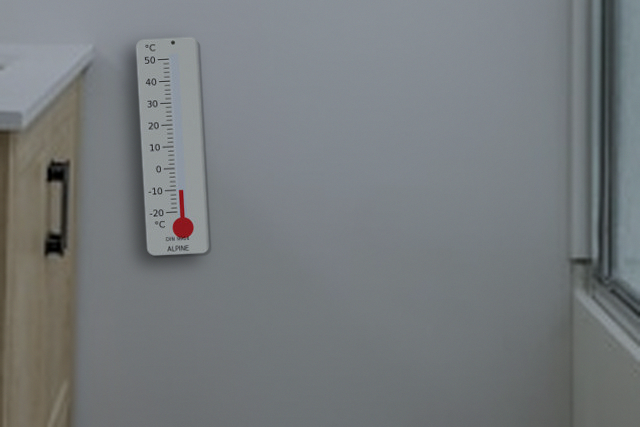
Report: -10; °C
